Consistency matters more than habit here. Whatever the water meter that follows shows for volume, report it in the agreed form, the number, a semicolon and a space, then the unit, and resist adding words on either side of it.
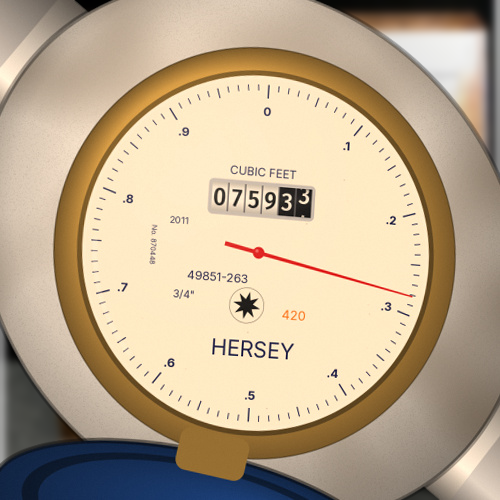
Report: 75933.28; ft³
